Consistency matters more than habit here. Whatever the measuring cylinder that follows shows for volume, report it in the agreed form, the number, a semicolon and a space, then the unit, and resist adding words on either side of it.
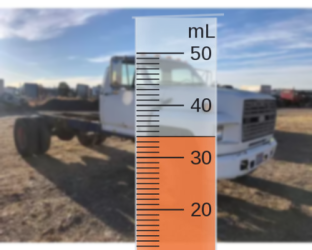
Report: 34; mL
